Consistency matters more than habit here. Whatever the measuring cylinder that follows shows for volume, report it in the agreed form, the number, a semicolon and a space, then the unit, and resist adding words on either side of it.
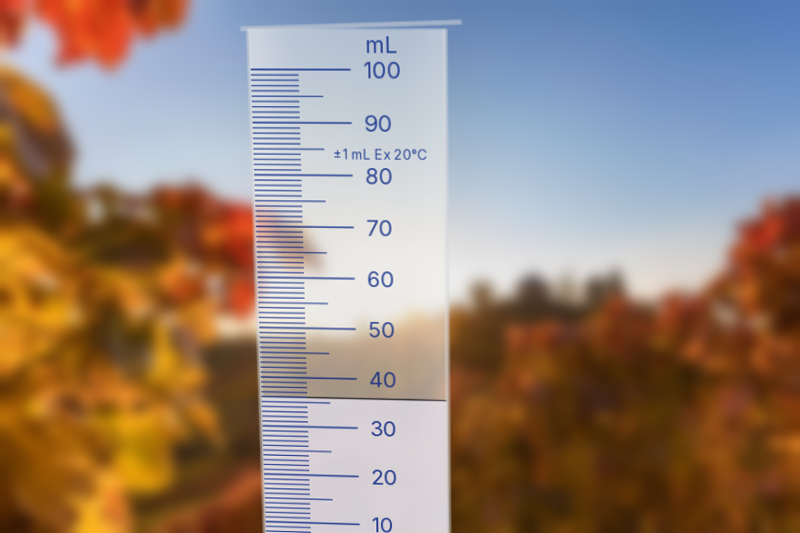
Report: 36; mL
